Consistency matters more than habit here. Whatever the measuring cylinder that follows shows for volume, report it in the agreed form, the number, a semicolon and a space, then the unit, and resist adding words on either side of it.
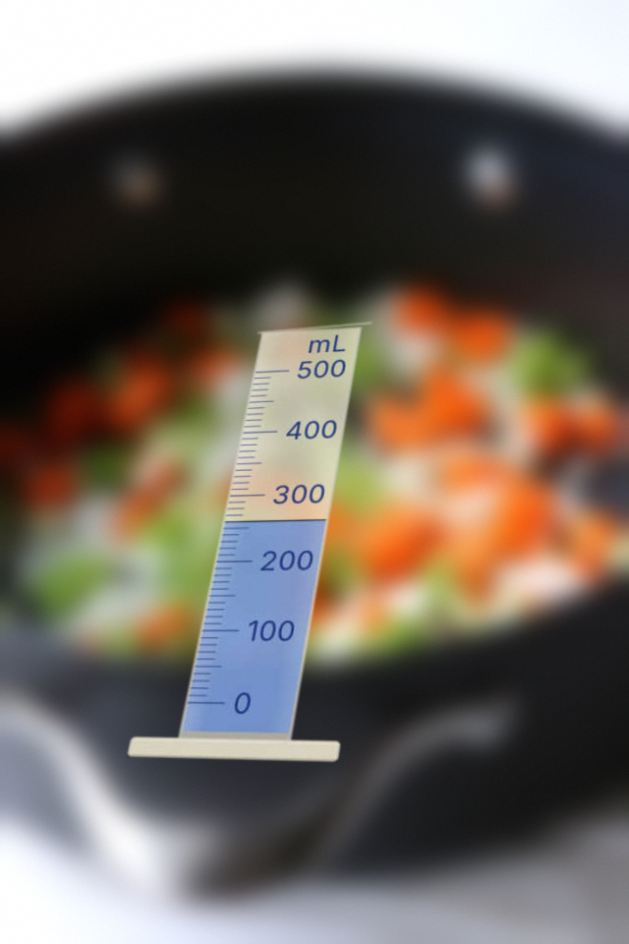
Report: 260; mL
